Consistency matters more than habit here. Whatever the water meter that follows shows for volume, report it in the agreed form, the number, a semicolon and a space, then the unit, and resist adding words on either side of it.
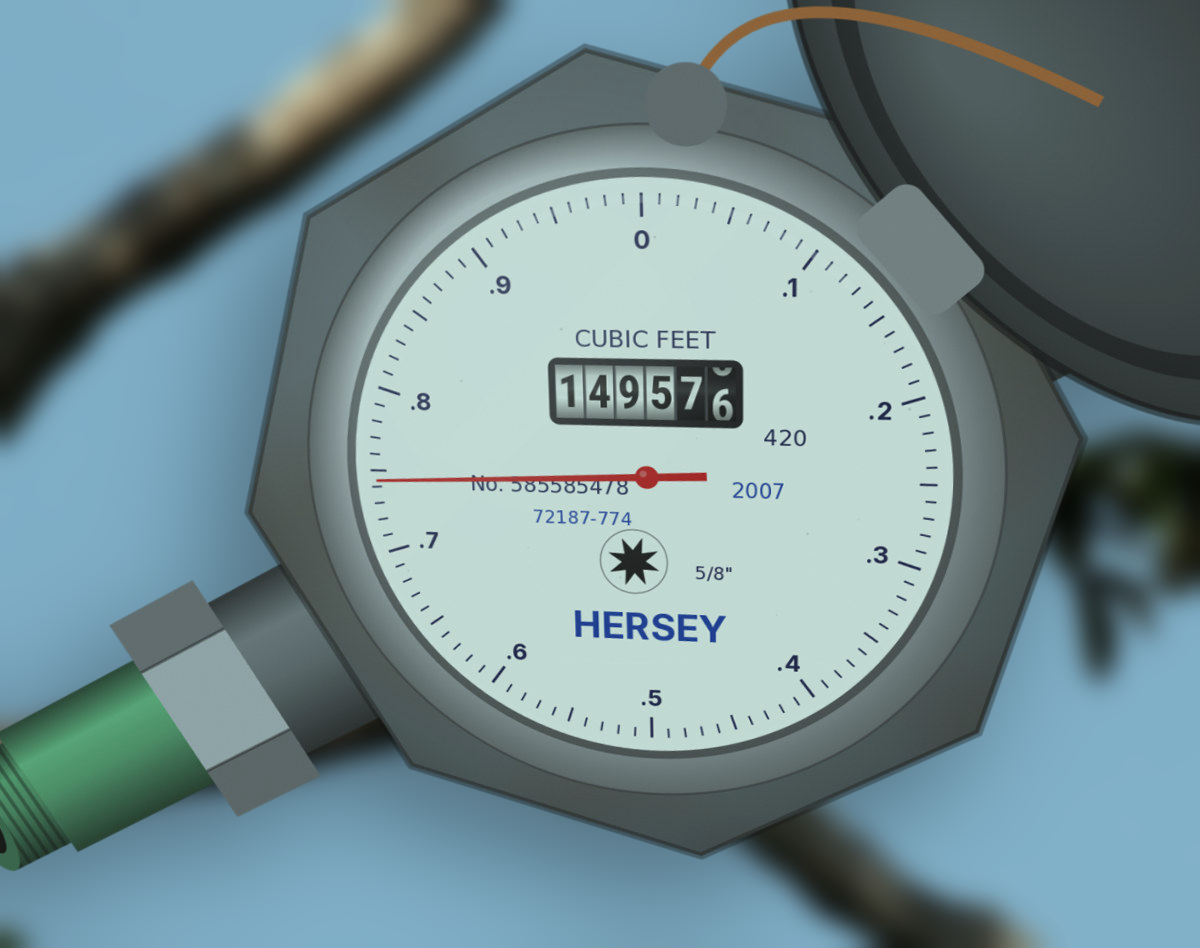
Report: 149575.74; ft³
